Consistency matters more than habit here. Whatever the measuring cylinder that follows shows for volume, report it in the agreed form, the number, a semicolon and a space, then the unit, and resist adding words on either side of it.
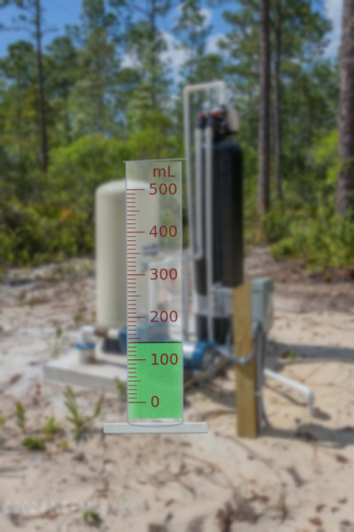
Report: 140; mL
